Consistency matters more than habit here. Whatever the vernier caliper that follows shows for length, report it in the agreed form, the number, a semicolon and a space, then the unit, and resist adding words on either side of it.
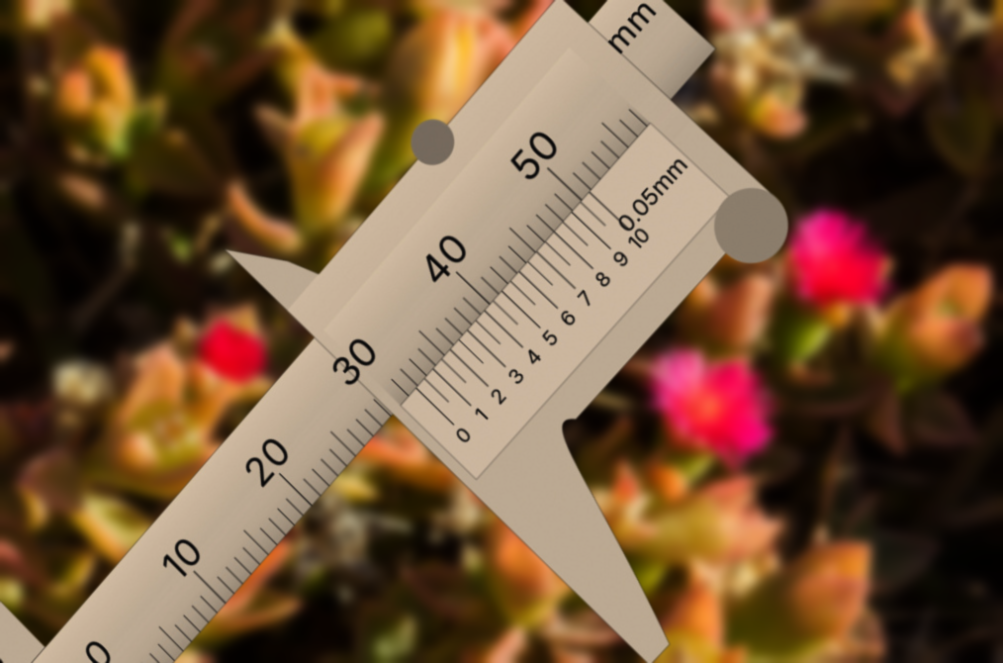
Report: 31.8; mm
